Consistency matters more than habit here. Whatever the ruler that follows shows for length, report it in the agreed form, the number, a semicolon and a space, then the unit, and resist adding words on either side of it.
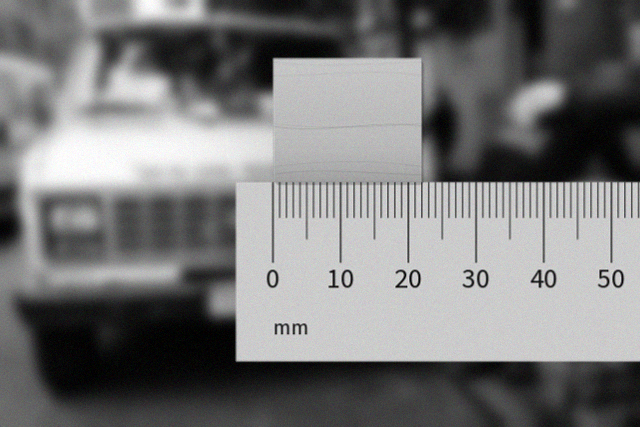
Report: 22; mm
